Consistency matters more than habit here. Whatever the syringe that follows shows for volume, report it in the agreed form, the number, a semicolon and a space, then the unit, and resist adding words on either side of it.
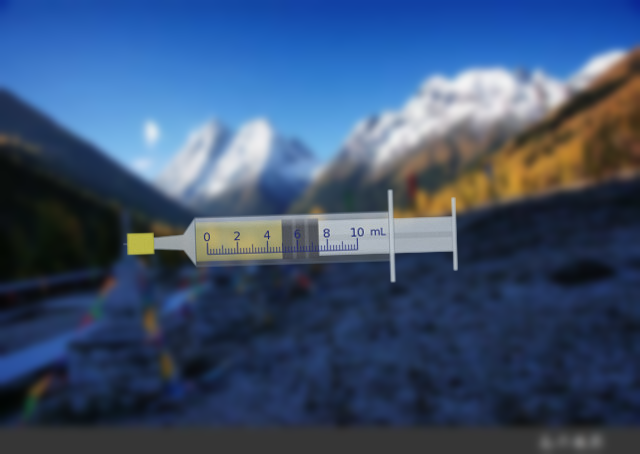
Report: 5; mL
